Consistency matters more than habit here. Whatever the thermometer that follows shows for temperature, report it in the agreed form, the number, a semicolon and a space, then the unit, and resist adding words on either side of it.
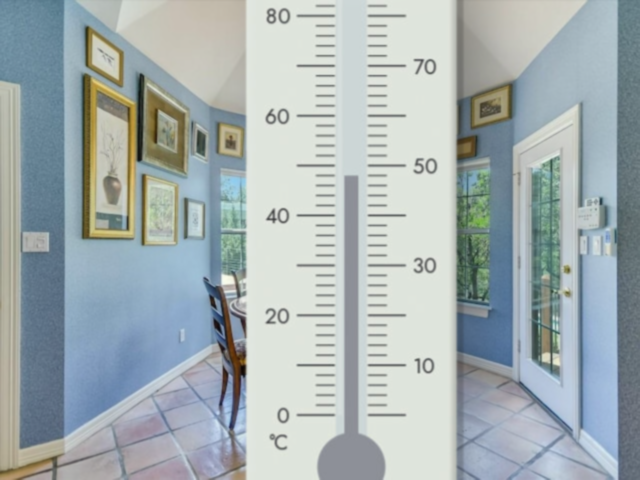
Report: 48; °C
